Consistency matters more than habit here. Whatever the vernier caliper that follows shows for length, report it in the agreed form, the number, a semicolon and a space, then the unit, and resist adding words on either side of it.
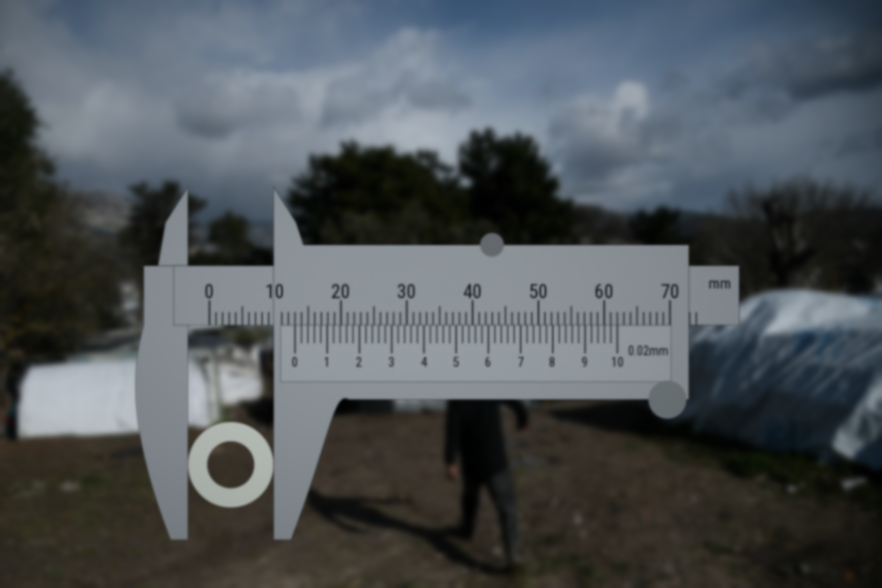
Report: 13.0; mm
